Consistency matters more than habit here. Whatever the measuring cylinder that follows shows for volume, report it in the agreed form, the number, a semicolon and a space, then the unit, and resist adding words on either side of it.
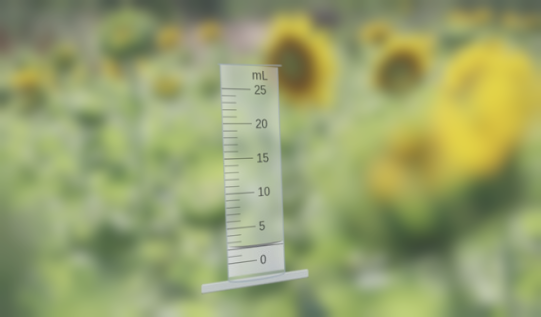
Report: 2; mL
